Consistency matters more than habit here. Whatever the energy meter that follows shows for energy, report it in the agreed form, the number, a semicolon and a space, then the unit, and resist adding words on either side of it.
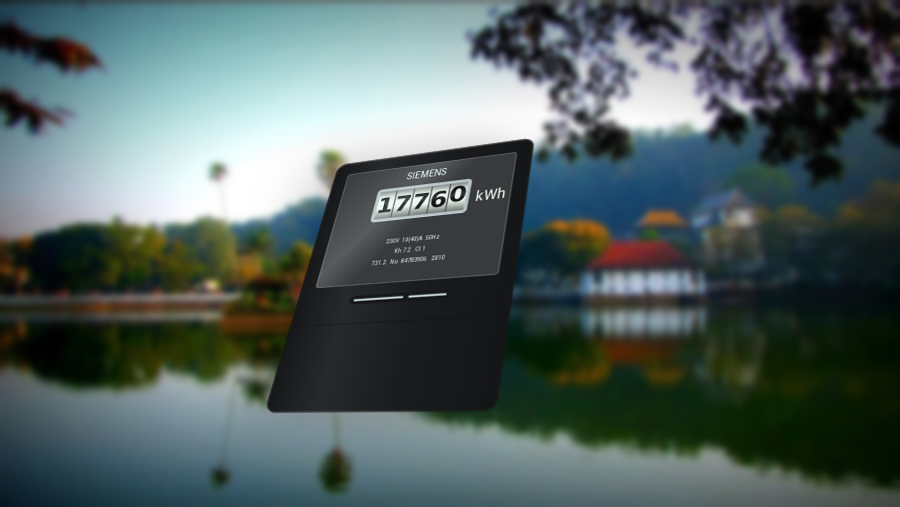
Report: 17760; kWh
